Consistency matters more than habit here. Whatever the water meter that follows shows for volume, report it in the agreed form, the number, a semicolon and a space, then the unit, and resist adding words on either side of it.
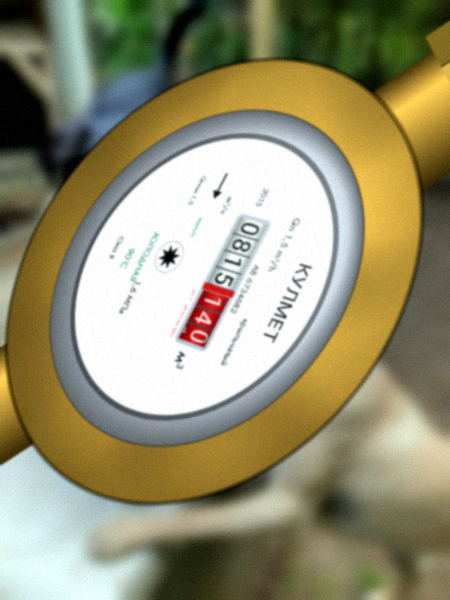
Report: 815.140; m³
